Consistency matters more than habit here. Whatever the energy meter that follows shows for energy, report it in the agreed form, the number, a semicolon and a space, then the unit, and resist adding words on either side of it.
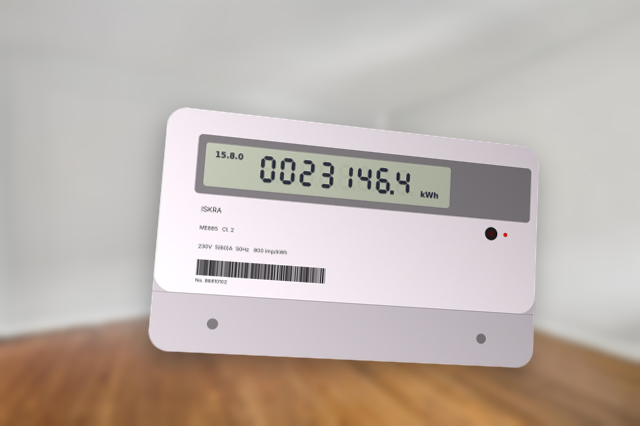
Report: 23146.4; kWh
